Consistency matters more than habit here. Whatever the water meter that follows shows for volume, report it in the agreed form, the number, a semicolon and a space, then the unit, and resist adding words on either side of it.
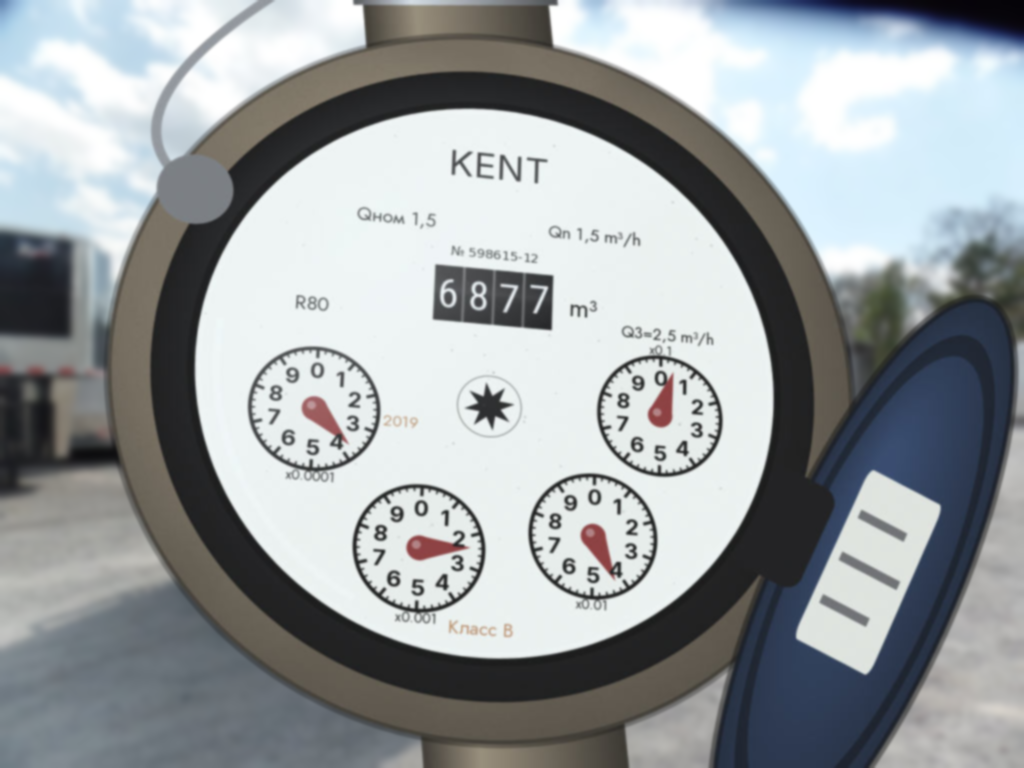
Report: 6877.0423; m³
